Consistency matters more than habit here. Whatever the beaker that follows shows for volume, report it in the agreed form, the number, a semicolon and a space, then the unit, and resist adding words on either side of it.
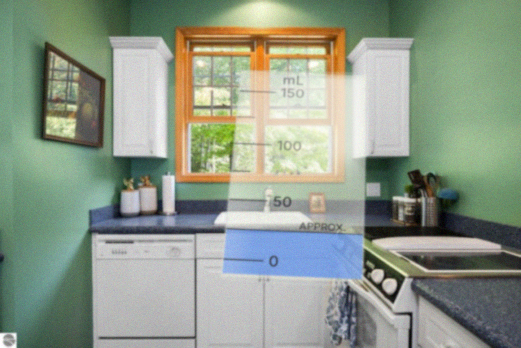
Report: 25; mL
